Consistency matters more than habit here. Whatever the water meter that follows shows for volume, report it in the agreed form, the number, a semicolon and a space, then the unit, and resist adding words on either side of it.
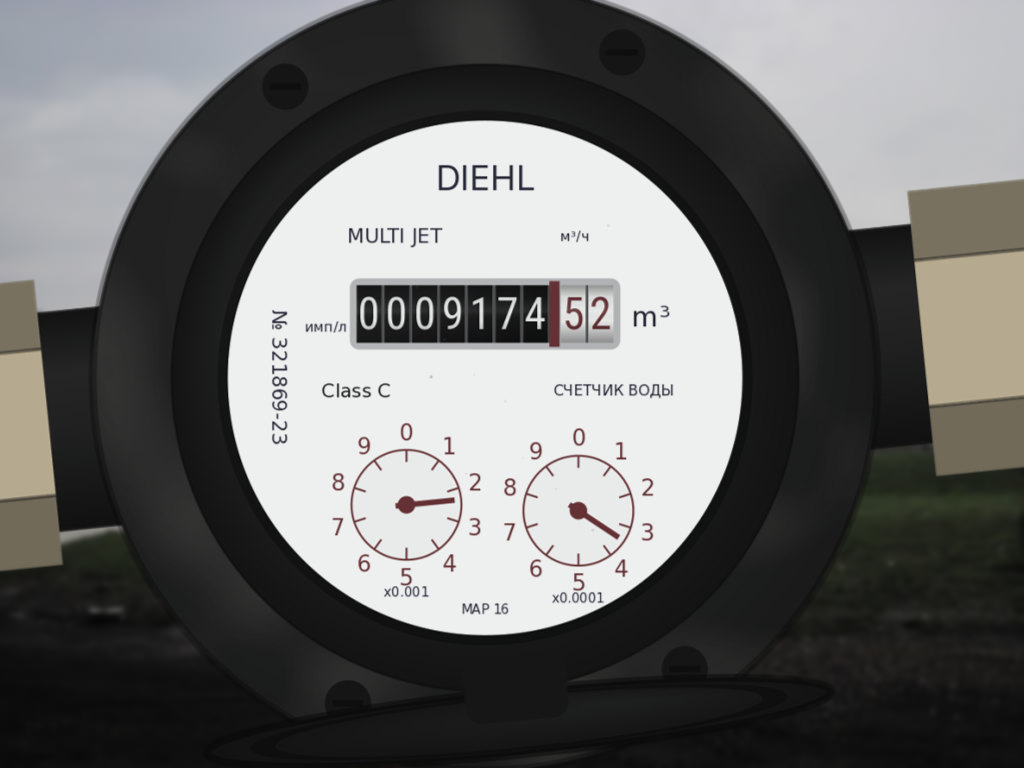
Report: 9174.5223; m³
